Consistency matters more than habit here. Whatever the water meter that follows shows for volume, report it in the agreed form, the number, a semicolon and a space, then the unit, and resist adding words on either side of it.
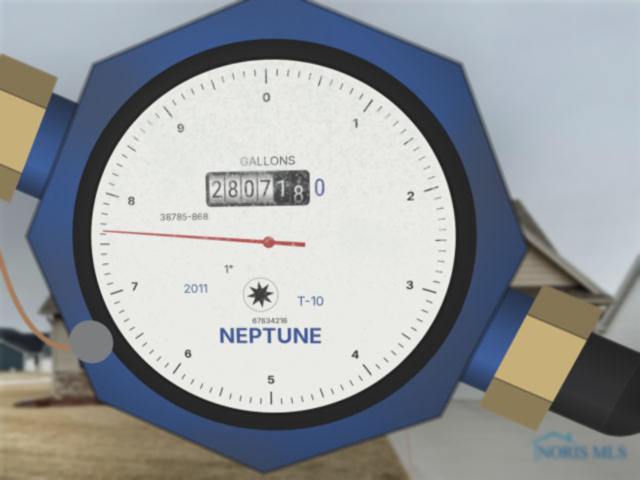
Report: 2807177.6; gal
